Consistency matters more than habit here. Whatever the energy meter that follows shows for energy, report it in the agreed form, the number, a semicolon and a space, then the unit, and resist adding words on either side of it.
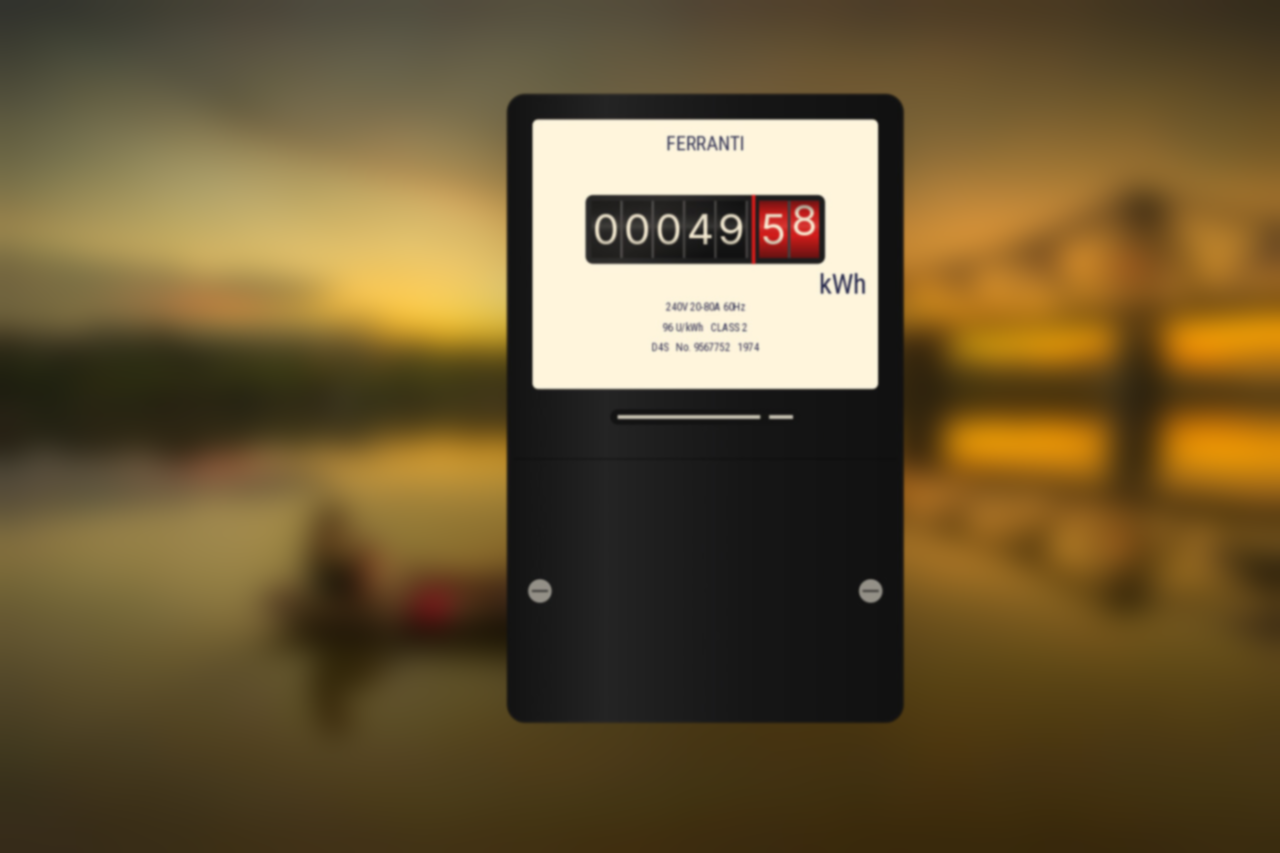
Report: 49.58; kWh
